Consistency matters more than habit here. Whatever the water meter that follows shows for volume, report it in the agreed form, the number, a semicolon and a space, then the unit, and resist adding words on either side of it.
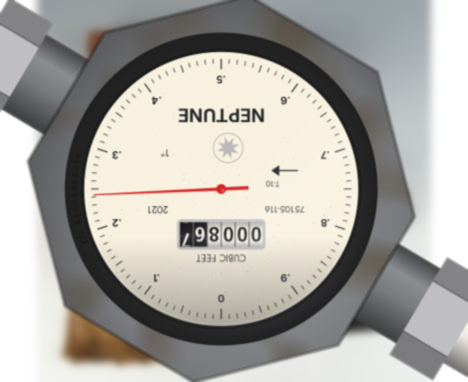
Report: 867.24; ft³
